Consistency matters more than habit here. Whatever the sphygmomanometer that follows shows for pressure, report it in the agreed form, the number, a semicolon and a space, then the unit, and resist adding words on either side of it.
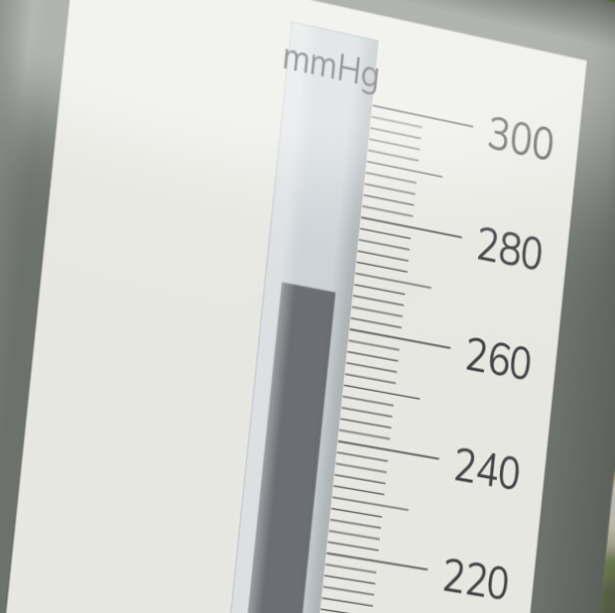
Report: 266; mmHg
